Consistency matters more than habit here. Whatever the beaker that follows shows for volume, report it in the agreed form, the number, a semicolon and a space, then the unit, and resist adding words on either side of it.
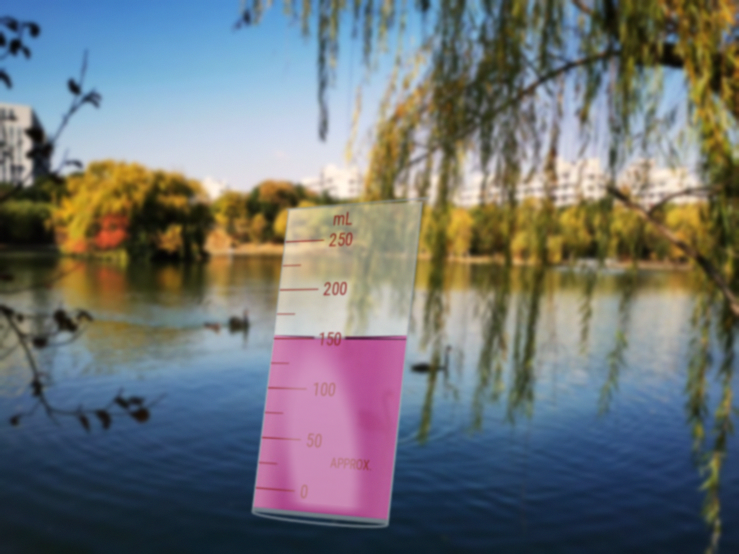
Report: 150; mL
